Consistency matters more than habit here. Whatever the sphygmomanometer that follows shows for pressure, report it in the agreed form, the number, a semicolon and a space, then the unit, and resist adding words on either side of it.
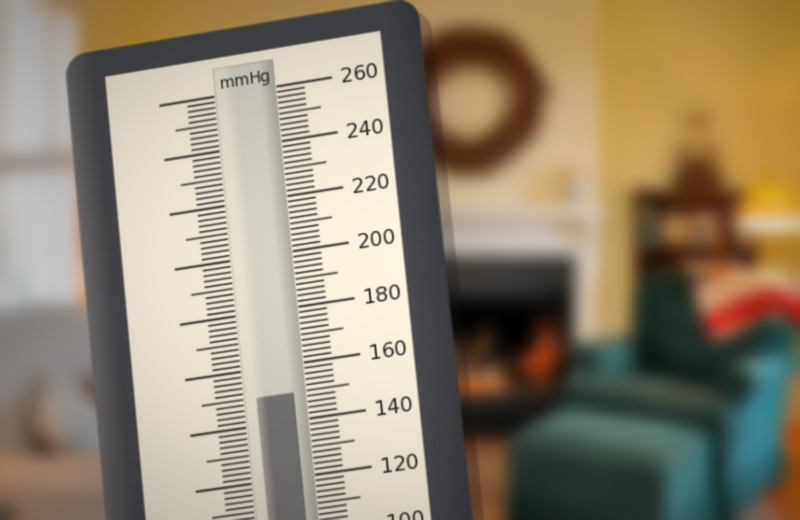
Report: 150; mmHg
